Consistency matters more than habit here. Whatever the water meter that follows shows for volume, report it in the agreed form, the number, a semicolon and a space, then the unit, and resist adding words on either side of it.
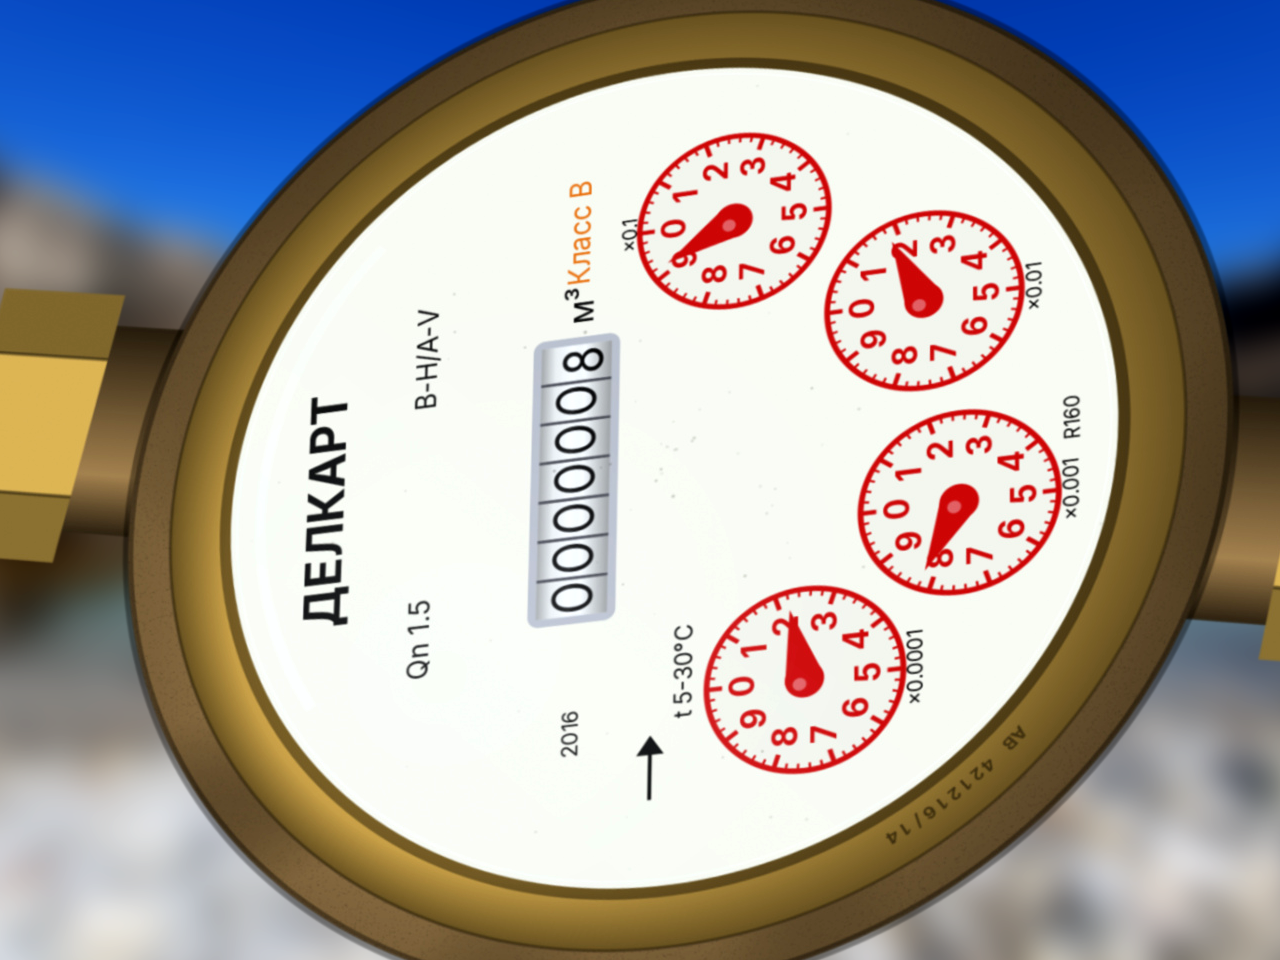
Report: 7.9182; m³
